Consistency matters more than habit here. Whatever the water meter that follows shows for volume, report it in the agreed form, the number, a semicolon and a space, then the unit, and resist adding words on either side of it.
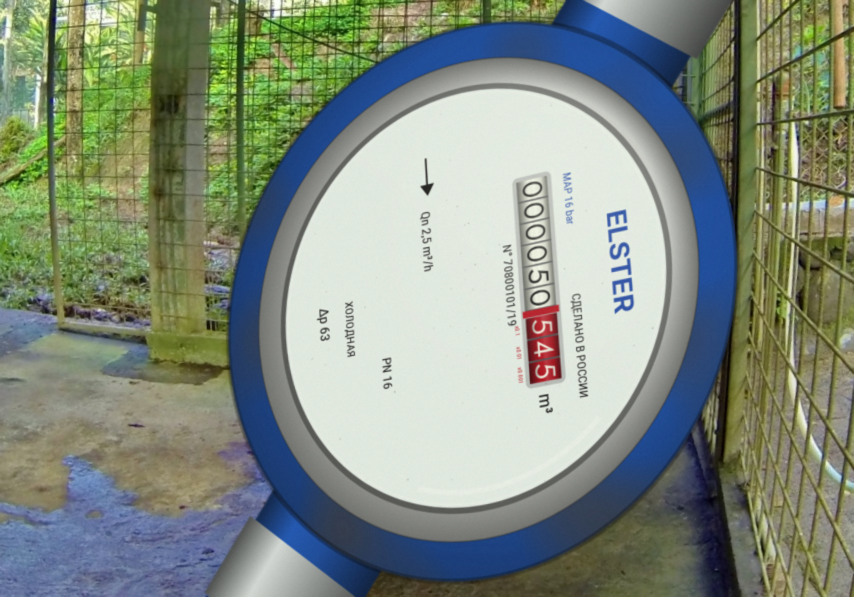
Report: 50.545; m³
